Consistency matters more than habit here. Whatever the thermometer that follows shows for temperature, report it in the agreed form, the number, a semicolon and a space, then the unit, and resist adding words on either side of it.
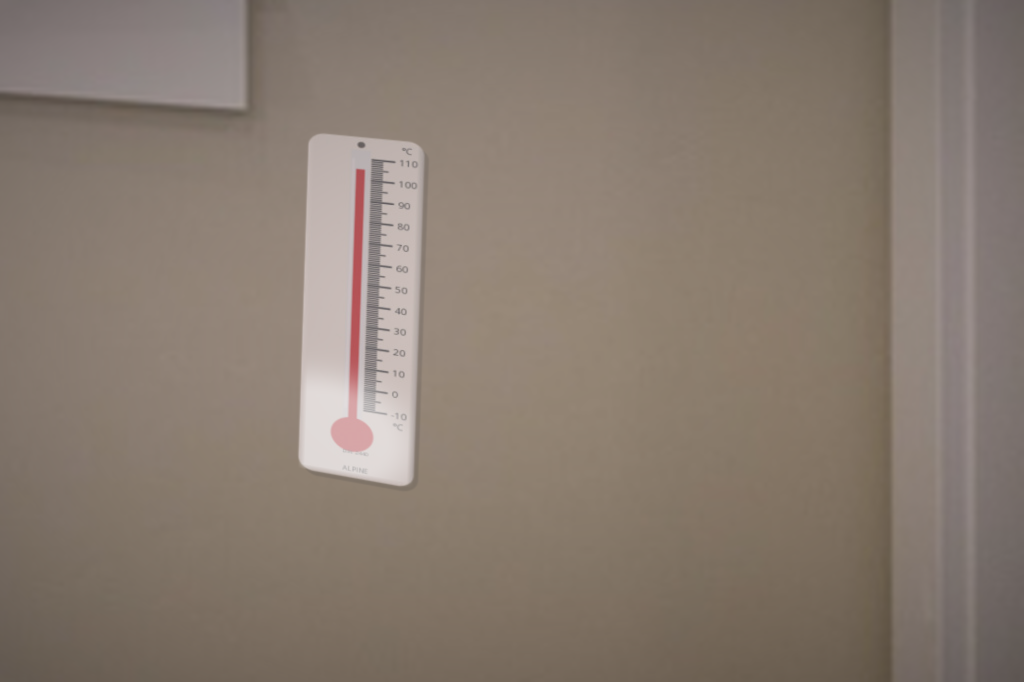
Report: 105; °C
